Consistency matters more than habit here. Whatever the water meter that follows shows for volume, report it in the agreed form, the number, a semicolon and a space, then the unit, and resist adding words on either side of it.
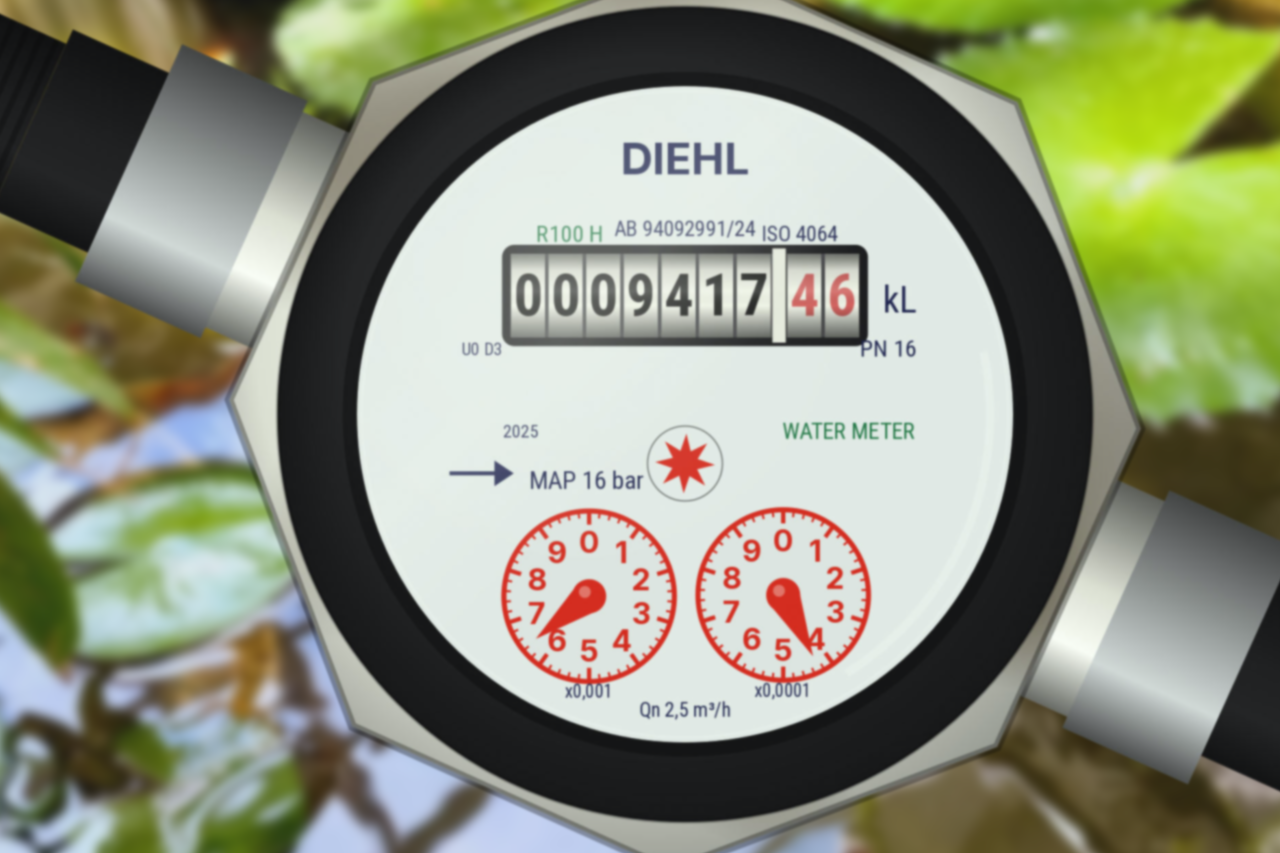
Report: 9417.4664; kL
